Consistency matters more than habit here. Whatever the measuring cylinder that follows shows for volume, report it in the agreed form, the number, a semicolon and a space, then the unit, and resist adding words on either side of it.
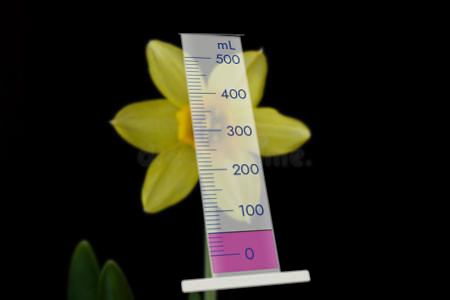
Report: 50; mL
